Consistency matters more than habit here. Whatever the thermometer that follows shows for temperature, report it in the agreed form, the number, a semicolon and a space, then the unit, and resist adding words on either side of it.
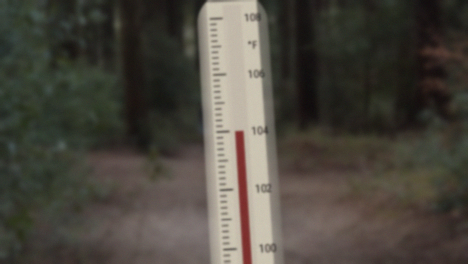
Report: 104; °F
